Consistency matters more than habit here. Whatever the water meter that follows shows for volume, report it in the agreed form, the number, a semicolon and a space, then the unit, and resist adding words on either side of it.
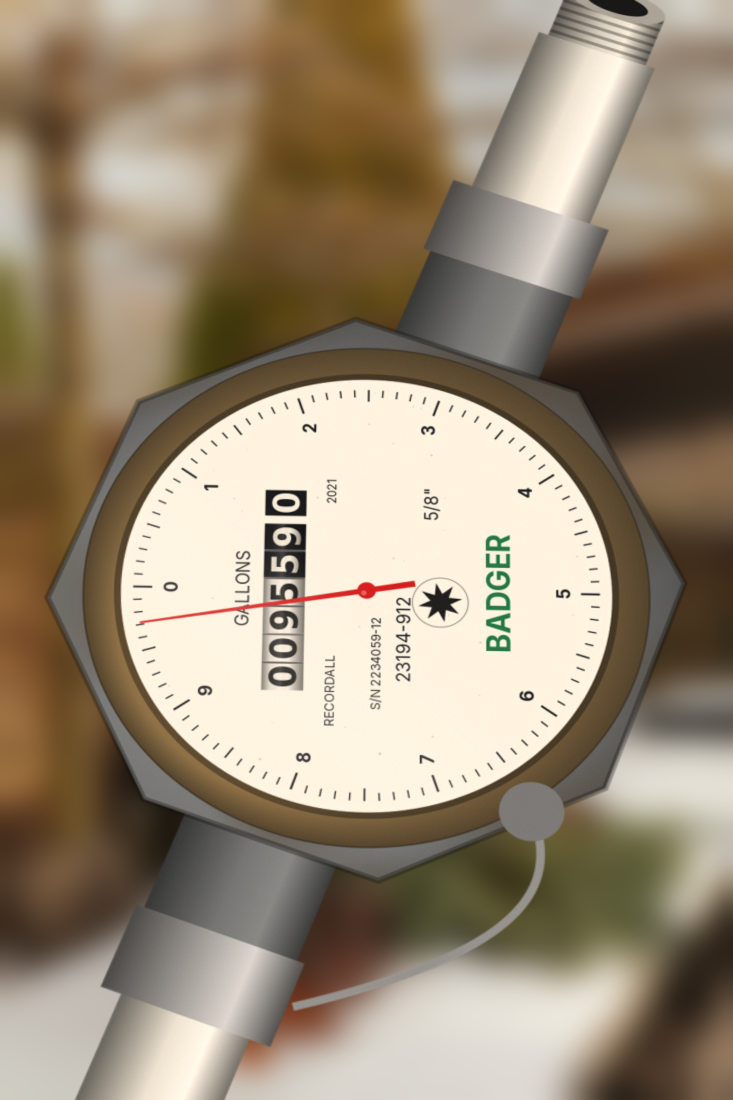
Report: 95589.7; gal
